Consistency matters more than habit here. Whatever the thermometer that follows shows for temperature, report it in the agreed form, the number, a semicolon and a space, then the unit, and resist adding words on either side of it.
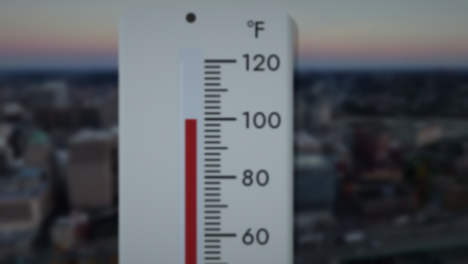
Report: 100; °F
